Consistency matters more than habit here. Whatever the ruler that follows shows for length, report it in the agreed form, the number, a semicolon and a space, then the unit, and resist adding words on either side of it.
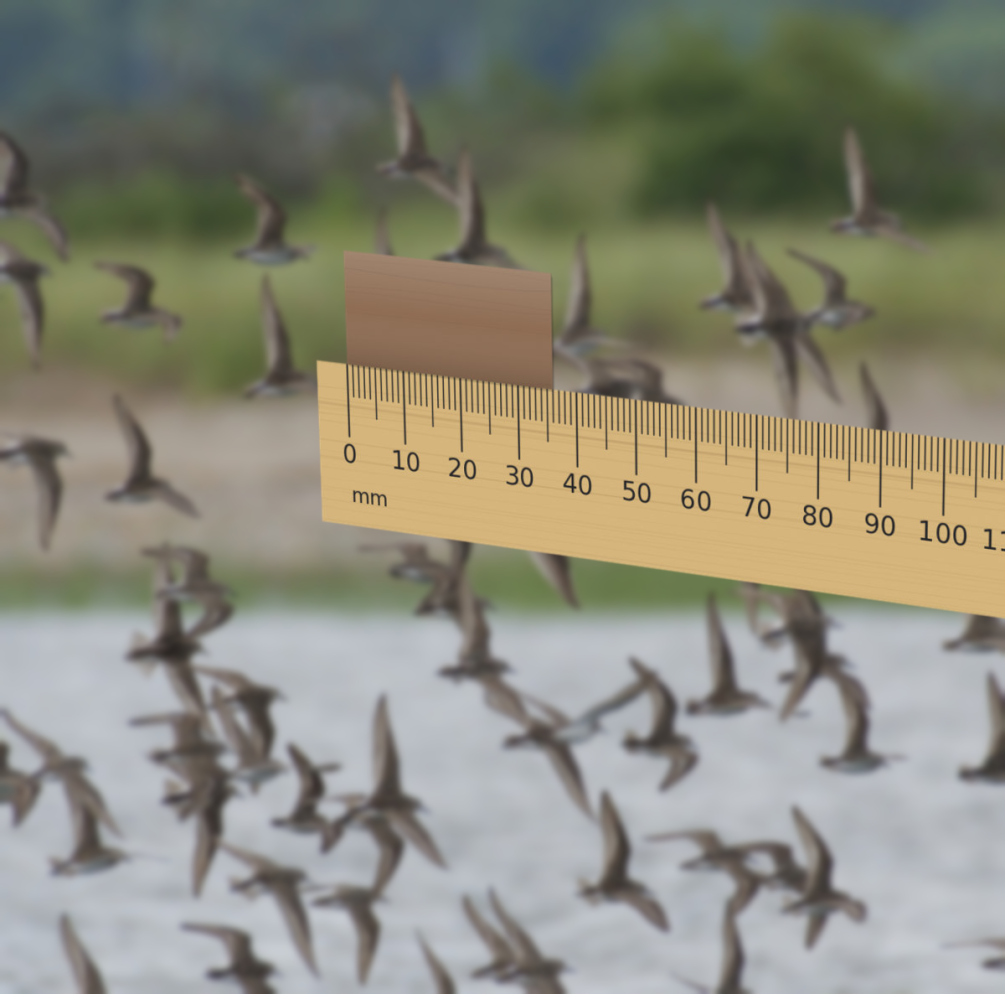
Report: 36; mm
